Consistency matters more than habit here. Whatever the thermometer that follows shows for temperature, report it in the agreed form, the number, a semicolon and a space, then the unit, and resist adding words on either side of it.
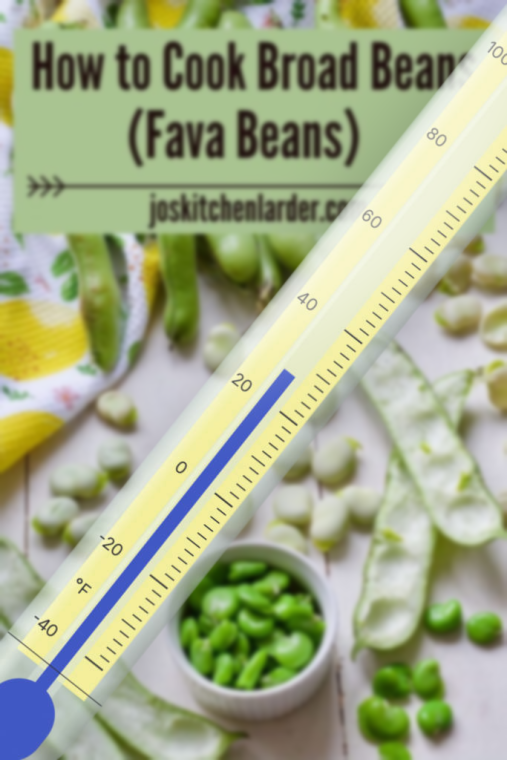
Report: 27; °F
